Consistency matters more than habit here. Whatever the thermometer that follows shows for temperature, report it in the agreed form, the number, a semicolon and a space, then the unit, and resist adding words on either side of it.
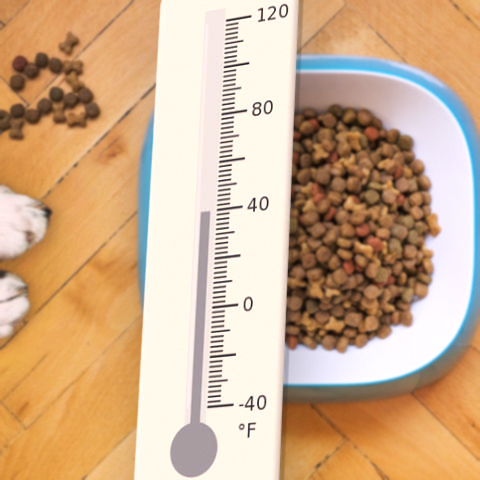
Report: 40; °F
